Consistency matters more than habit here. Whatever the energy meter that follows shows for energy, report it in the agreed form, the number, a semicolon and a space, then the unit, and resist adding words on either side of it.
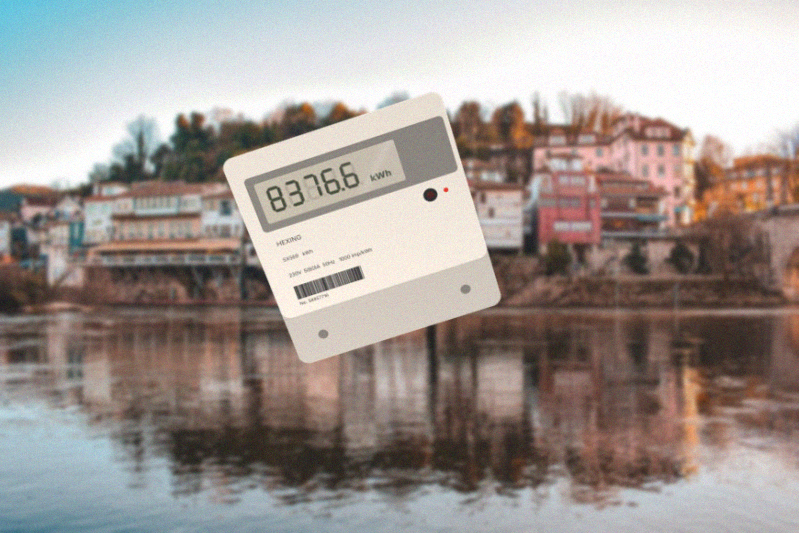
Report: 8376.6; kWh
